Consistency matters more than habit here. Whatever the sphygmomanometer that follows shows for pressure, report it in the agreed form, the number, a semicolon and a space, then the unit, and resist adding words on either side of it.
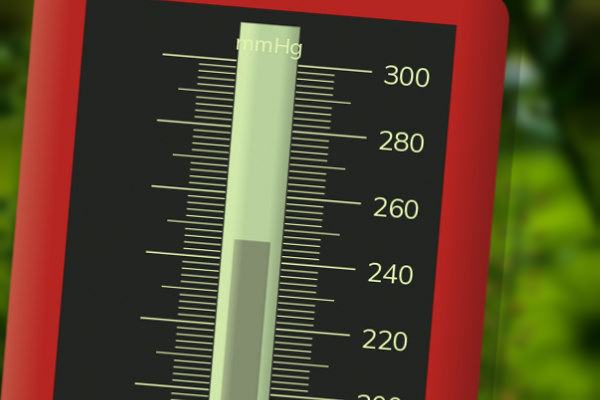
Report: 246; mmHg
